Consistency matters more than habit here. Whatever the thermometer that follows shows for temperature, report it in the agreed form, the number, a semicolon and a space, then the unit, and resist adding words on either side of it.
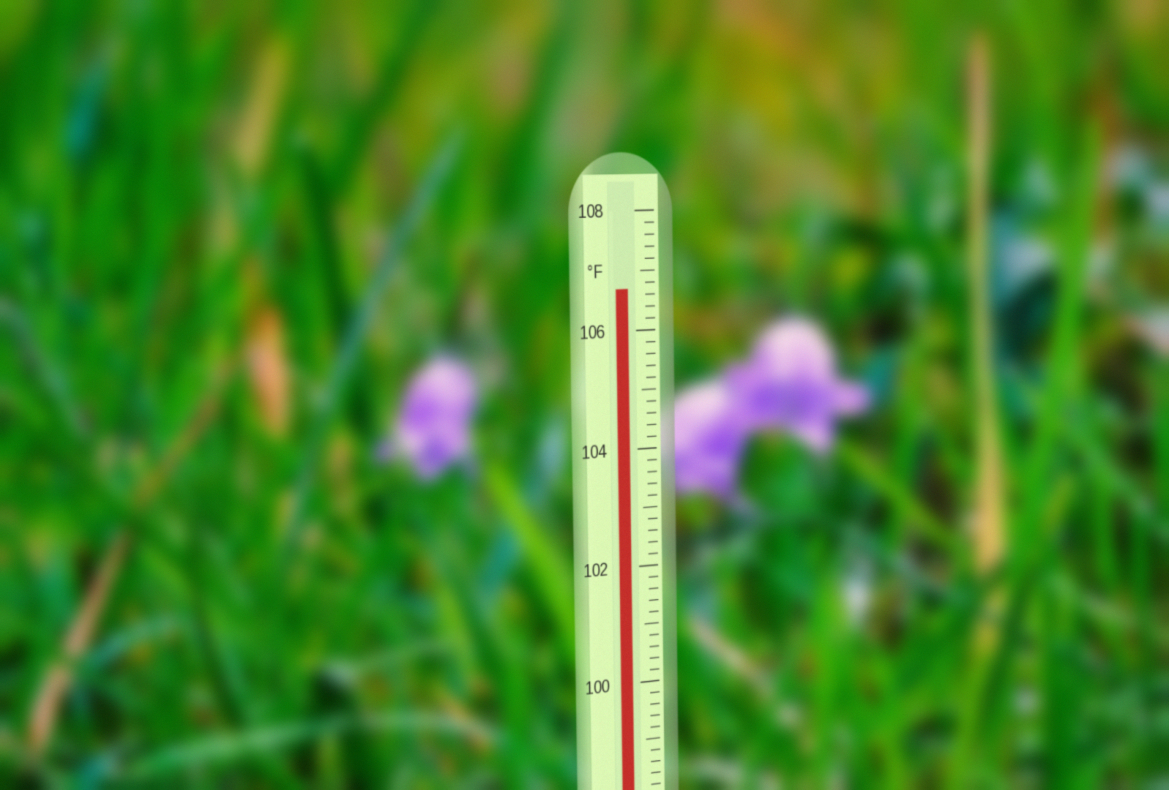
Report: 106.7; °F
